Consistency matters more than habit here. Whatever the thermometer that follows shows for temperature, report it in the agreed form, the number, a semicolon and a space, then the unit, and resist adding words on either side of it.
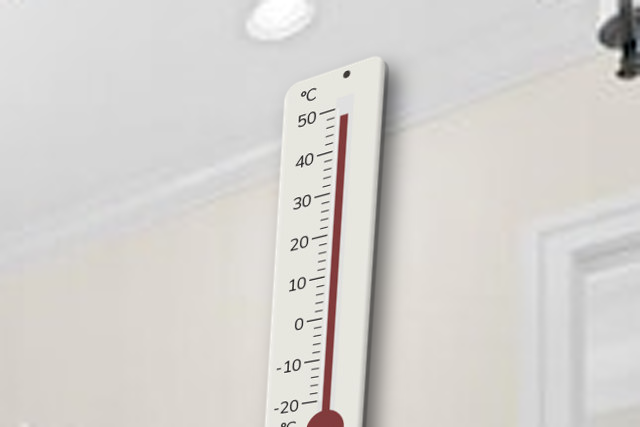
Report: 48; °C
